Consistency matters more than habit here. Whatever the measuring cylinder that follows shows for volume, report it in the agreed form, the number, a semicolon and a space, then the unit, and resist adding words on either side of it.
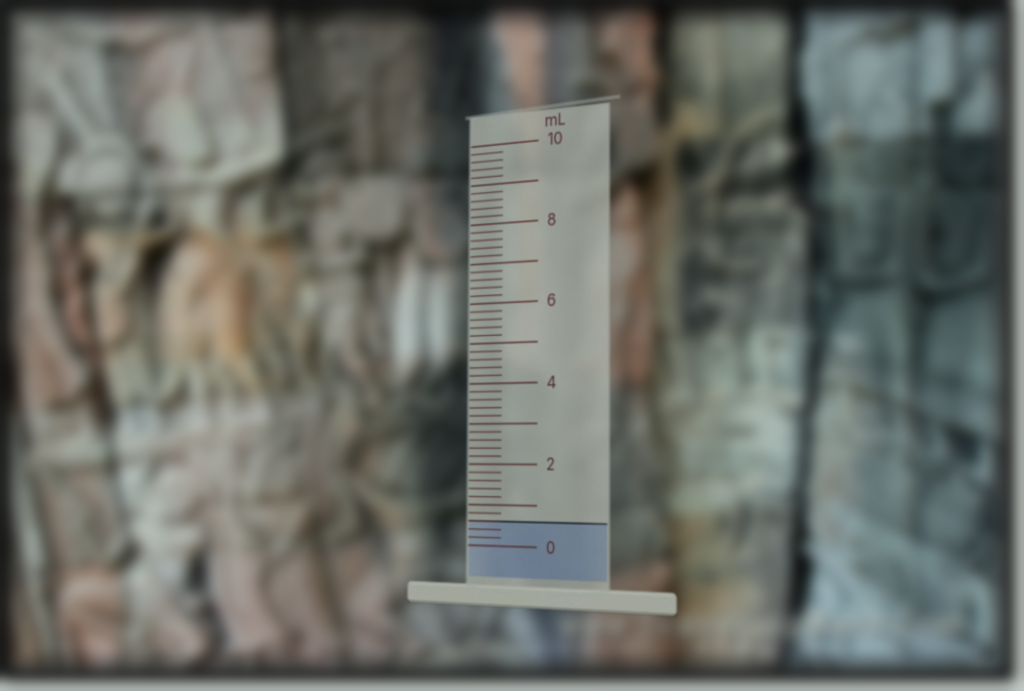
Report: 0.6; mL
